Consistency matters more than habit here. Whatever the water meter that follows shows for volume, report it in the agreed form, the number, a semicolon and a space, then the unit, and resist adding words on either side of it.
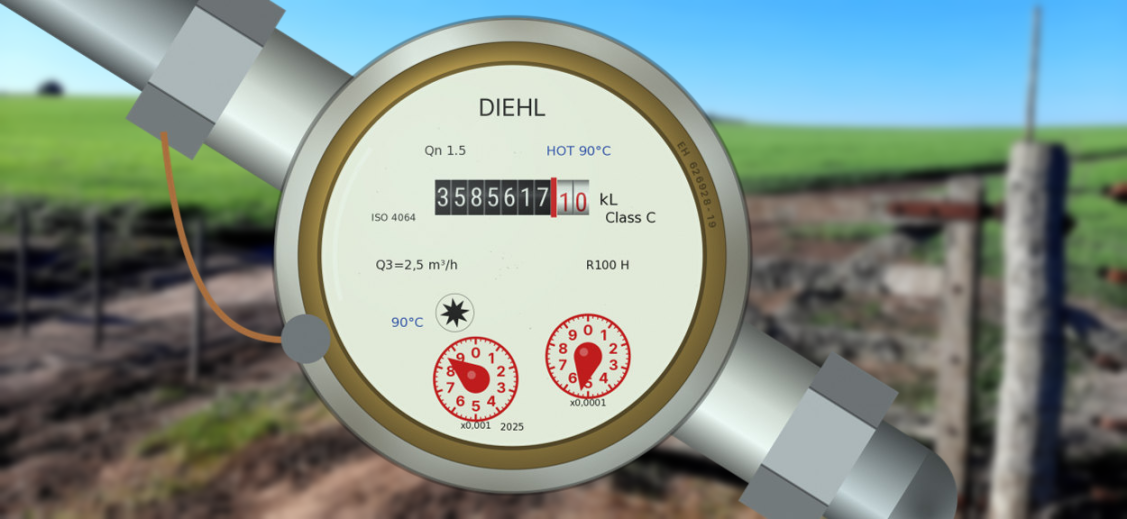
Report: 3585617.0985; kL
